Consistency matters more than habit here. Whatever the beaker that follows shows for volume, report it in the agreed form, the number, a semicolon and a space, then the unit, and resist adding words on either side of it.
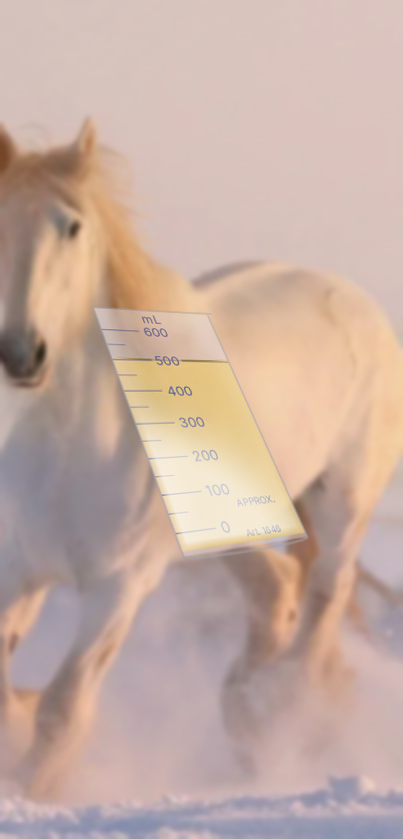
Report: 500; mL
